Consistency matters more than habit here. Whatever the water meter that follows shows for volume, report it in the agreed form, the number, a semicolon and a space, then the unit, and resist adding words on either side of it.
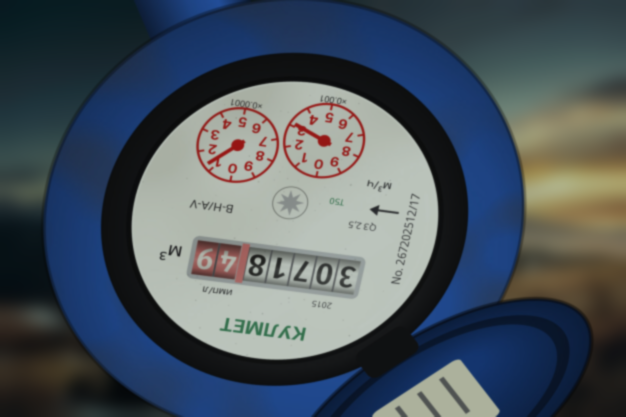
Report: 30718.4931; m³
